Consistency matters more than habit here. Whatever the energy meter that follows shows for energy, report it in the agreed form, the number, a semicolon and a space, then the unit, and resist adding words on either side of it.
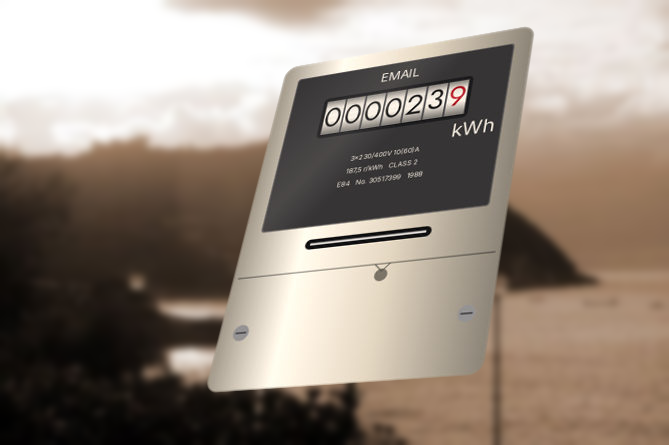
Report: 23.9; kWh
